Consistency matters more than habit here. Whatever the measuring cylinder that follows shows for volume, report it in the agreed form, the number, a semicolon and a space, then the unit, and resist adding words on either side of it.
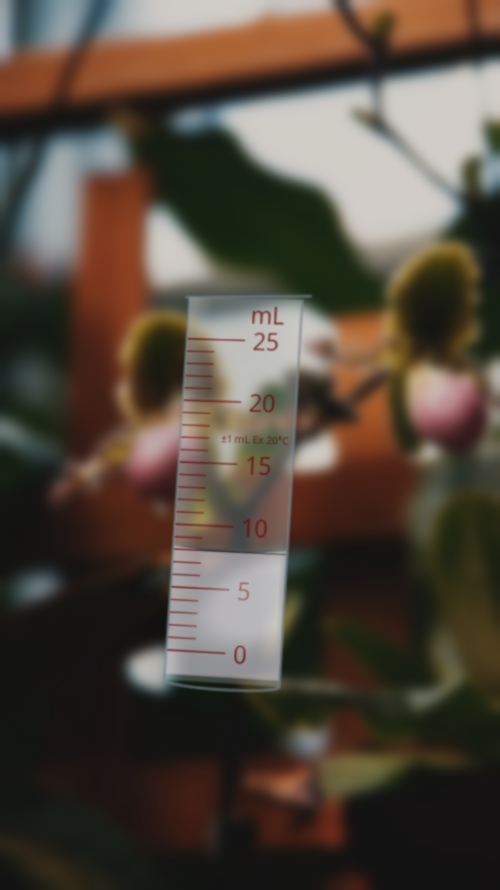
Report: 8; mL
